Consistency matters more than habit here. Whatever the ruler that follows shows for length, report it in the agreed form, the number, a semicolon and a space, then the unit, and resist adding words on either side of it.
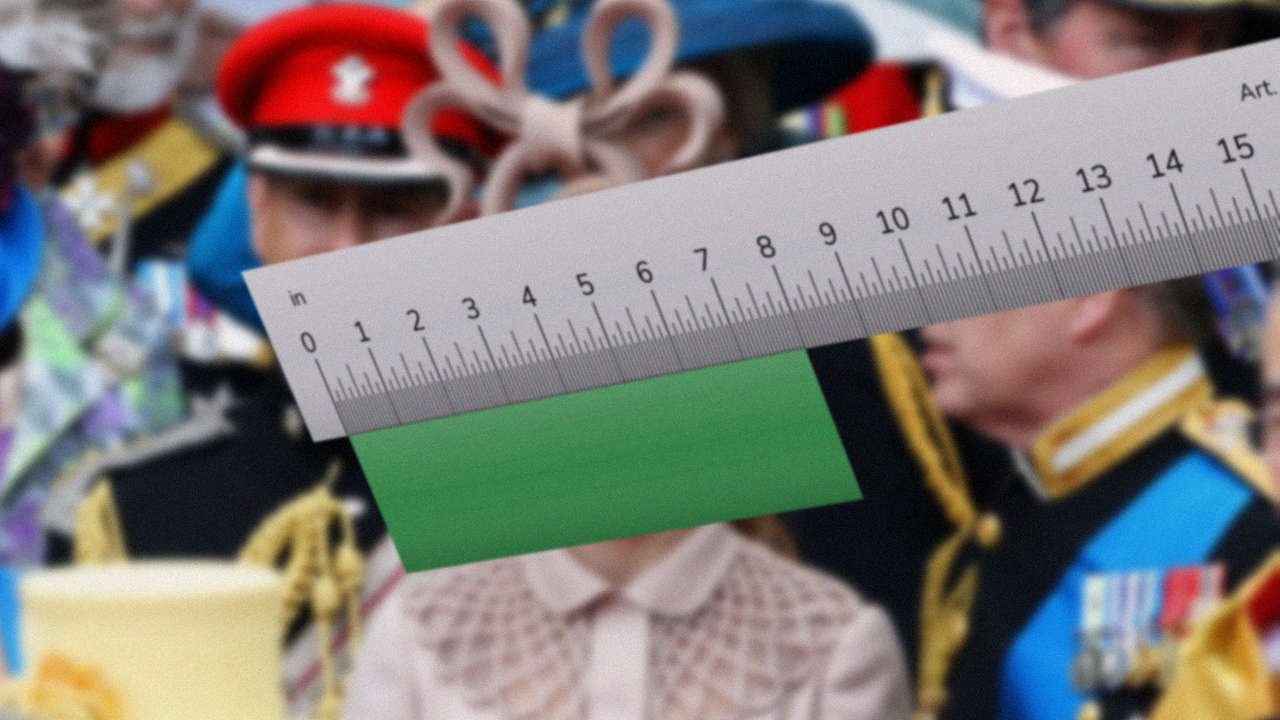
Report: 8; in
